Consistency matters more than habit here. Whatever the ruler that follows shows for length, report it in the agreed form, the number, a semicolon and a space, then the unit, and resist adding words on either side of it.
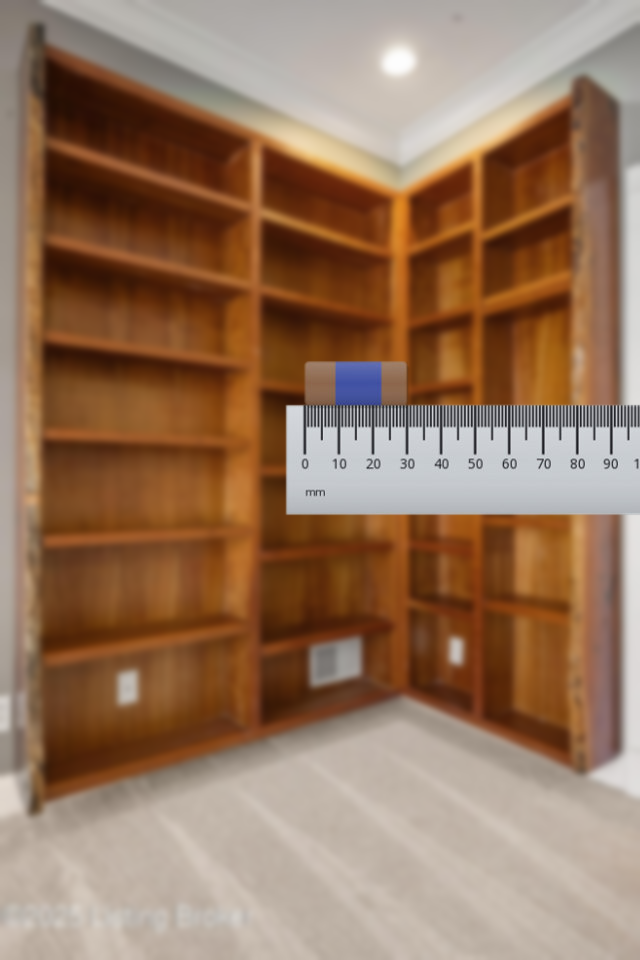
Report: 30; mm
